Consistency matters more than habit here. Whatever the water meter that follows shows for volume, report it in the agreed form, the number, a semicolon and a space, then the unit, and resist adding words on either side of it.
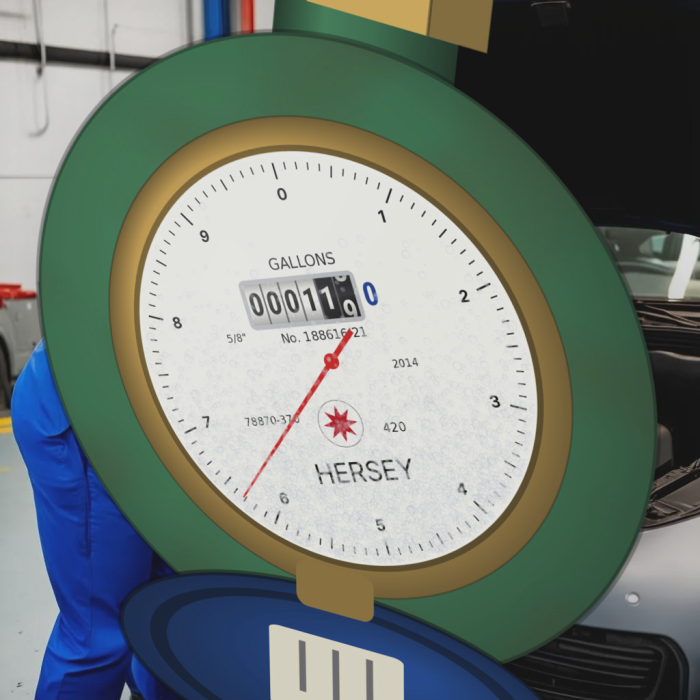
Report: 1186.3; gal
